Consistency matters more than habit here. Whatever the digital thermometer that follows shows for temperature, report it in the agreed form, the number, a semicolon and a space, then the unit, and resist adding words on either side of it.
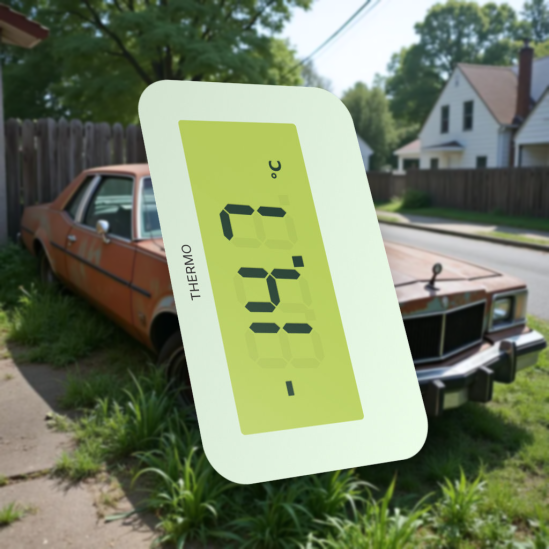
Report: -14.7; °C
